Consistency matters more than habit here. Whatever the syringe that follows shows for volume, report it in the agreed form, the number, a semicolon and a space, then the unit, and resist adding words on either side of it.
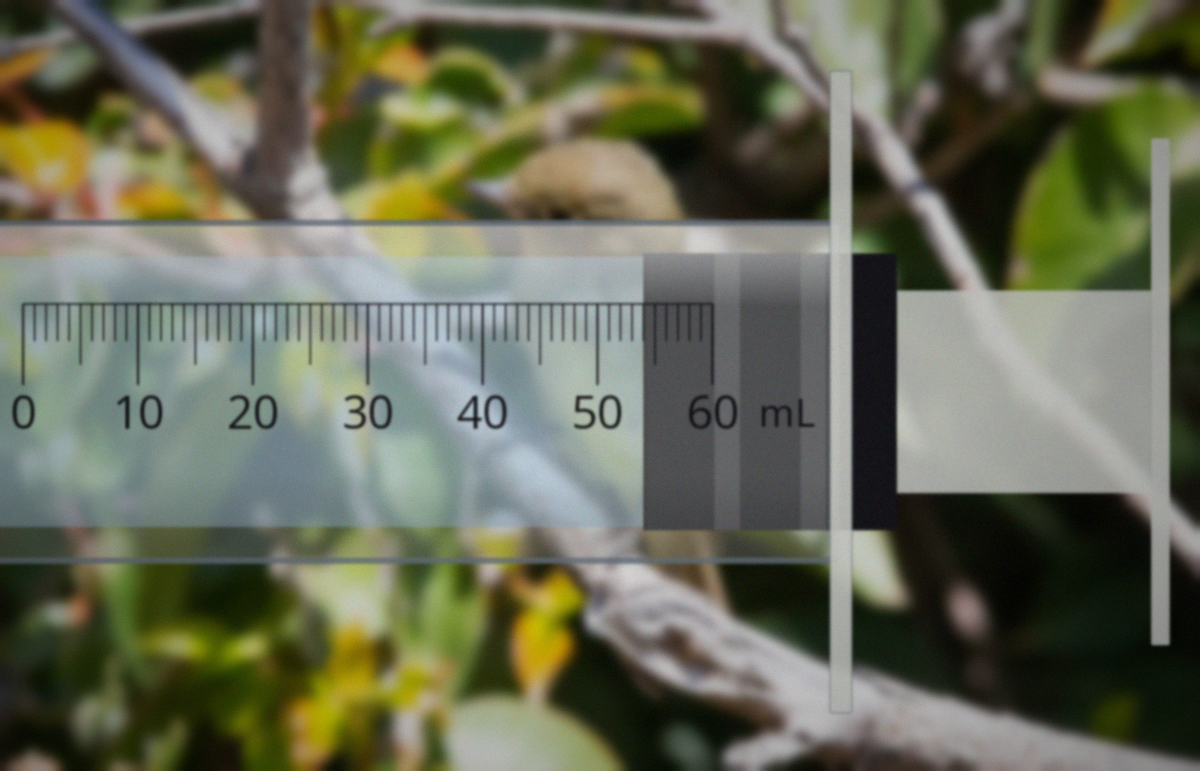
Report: 54; mL
